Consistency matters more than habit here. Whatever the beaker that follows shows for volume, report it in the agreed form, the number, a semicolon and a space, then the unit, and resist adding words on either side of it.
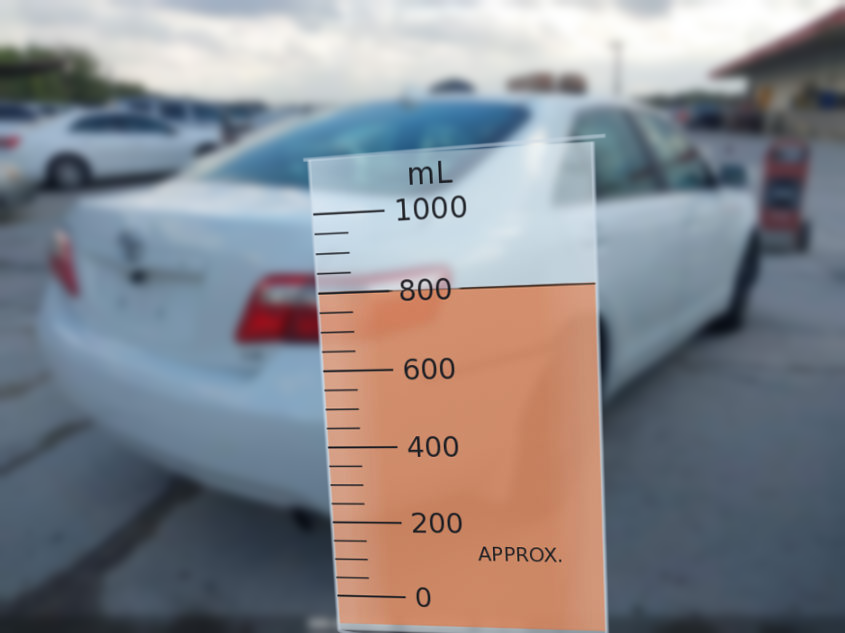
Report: 800; mL
